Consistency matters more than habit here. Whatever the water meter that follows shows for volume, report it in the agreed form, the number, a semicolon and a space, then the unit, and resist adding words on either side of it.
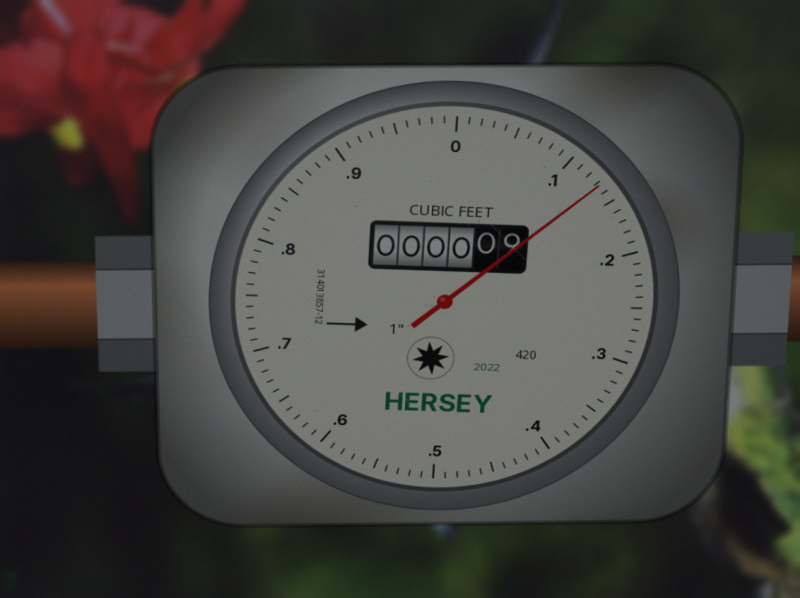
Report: 9.13; ft³
